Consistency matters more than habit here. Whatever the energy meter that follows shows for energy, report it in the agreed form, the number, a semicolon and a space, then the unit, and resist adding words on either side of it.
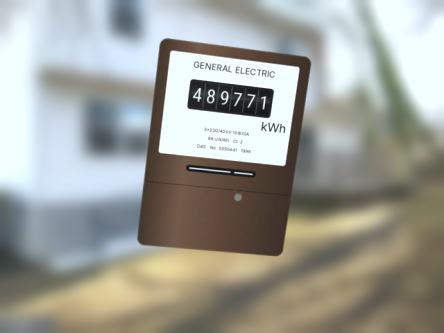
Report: 489771; kWh
